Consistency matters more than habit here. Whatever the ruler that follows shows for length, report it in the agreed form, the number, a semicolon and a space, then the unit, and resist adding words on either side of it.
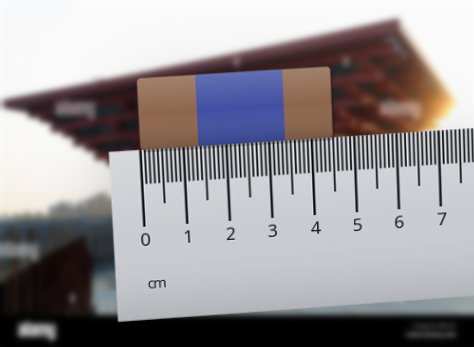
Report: 4.5; cm
